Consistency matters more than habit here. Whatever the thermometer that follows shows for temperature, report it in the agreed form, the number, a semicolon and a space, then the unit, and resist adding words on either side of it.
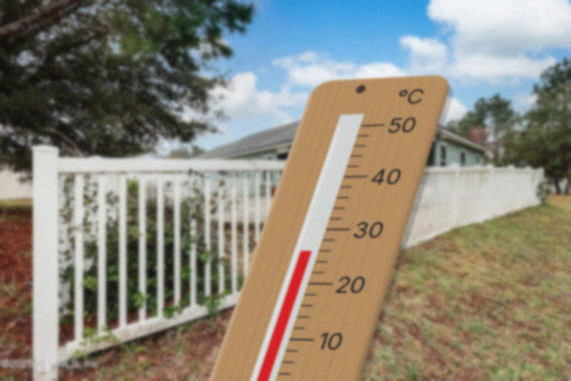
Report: 26; °C
